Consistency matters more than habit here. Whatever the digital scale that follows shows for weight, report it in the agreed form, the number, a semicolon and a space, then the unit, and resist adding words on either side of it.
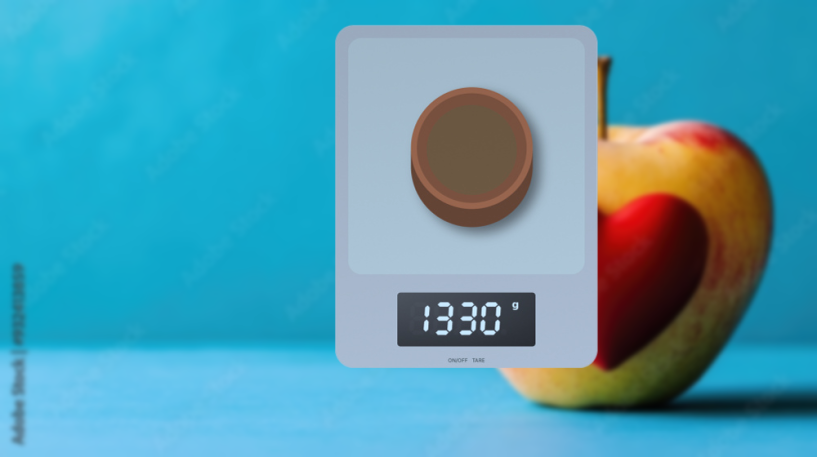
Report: 1330; g
